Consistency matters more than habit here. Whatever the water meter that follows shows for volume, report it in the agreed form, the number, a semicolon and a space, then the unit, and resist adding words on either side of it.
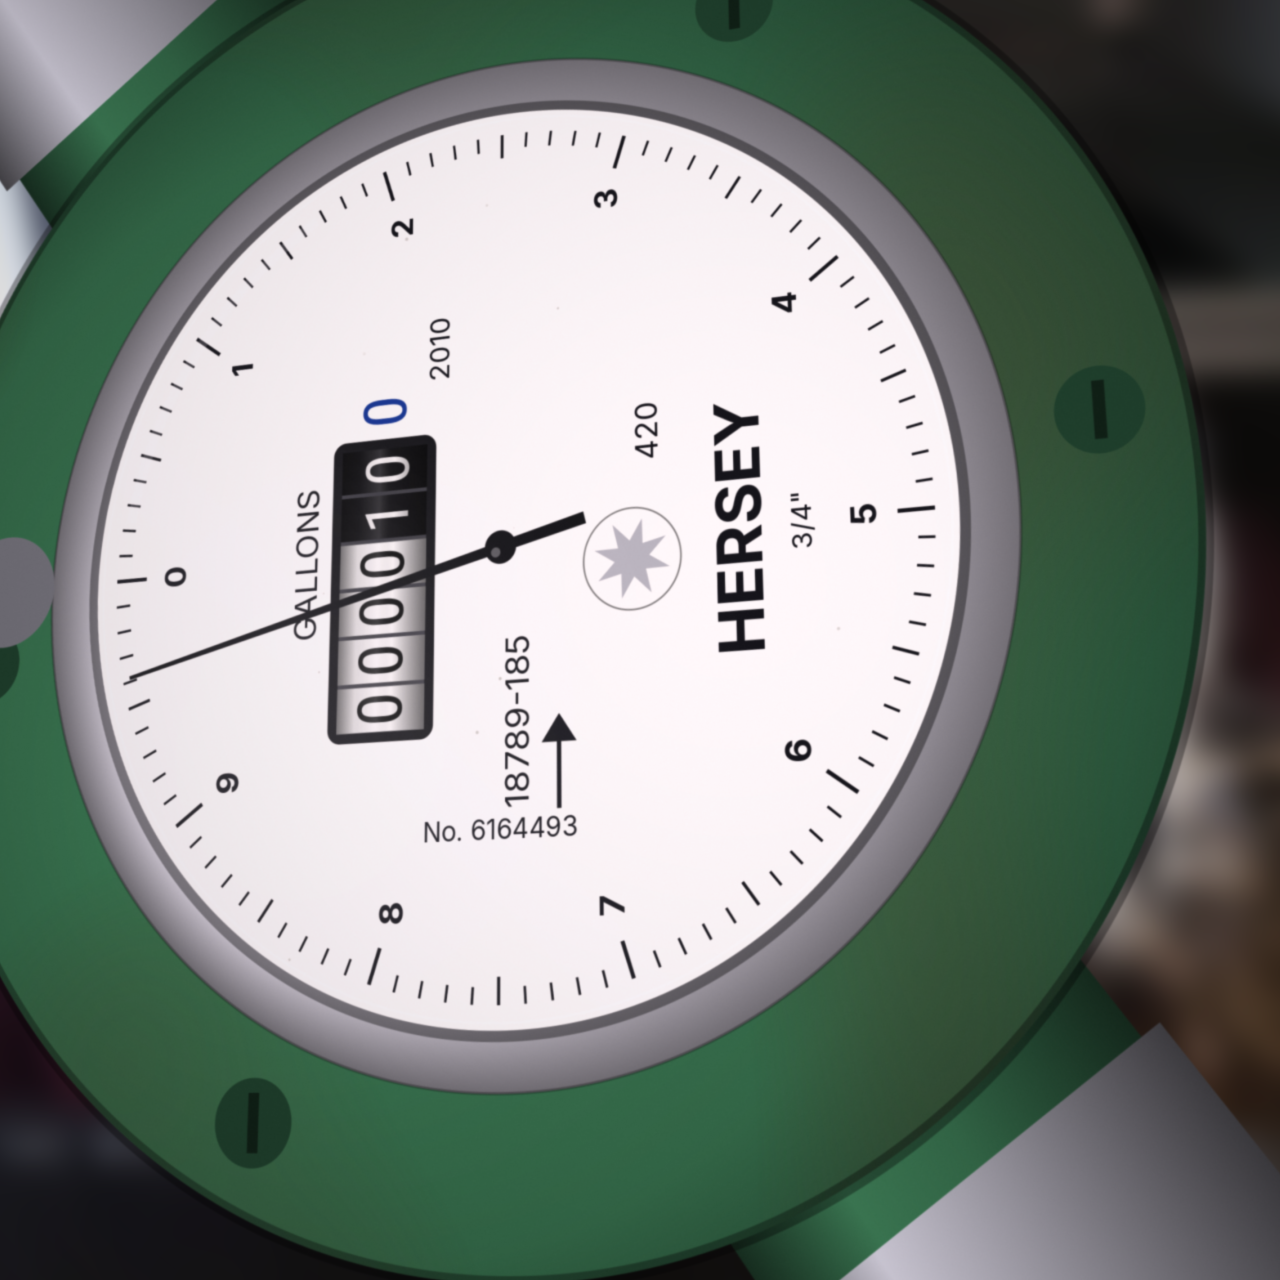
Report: 99.6; gal
